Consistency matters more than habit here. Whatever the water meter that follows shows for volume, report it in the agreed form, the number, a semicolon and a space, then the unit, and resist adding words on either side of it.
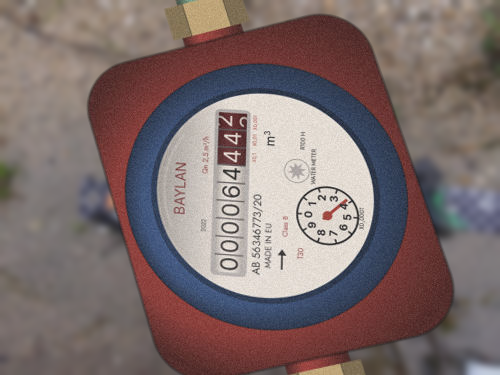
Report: 64.4423; m³
